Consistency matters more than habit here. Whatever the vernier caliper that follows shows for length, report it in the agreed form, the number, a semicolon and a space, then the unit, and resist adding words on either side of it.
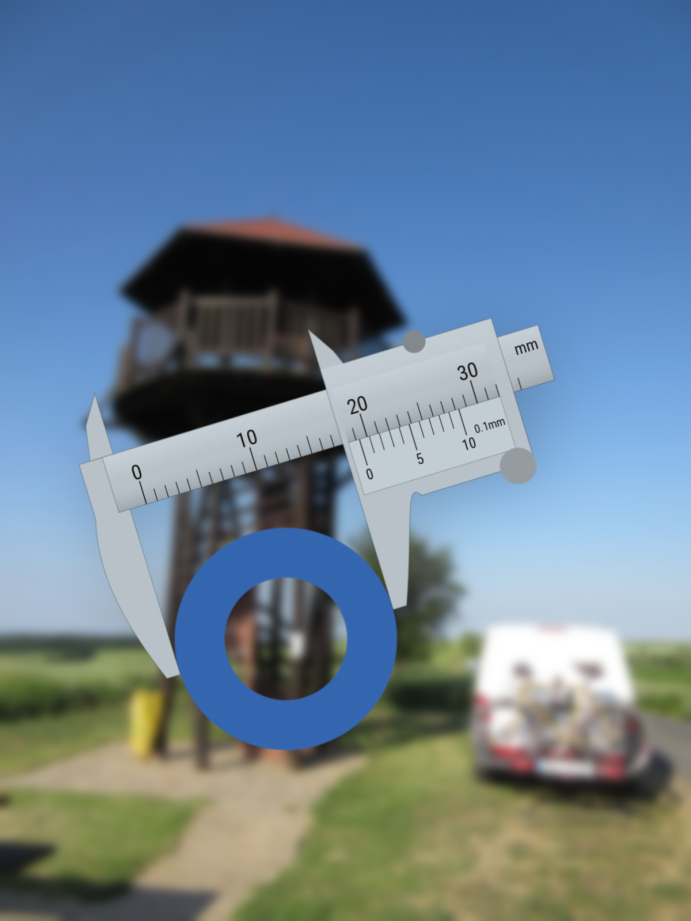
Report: 19.3; mm
